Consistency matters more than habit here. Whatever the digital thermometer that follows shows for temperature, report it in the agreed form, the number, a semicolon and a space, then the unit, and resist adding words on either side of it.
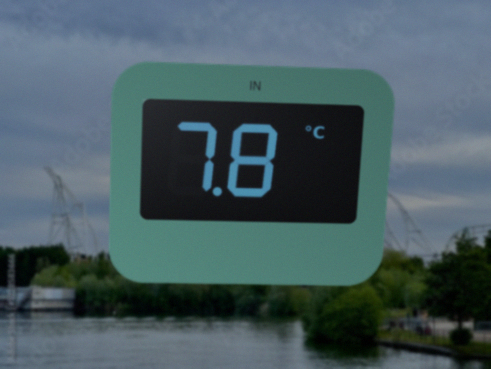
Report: 7.8; °C
